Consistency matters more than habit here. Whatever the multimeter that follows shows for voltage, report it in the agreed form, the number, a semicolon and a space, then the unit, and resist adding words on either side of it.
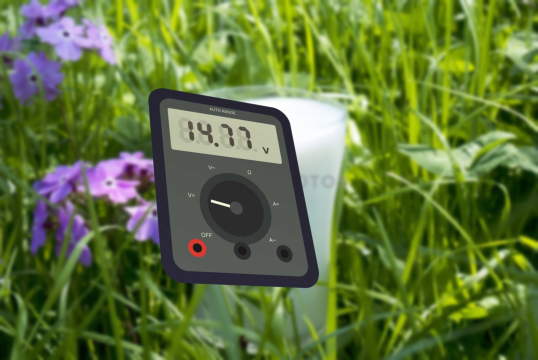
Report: 14.77; V
